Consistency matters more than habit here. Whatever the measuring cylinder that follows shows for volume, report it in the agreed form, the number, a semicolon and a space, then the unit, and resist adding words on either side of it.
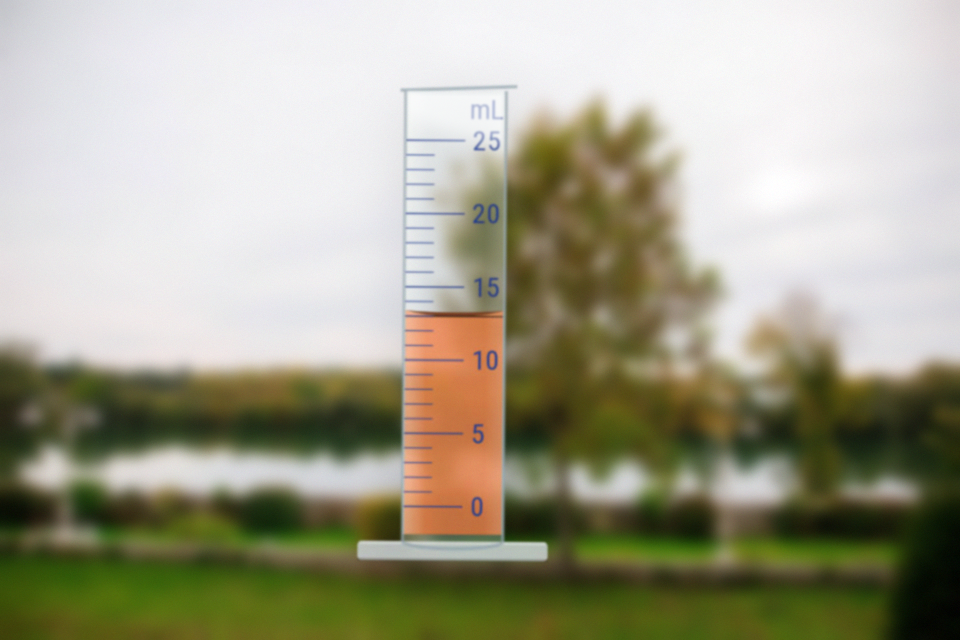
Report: 13; mL
